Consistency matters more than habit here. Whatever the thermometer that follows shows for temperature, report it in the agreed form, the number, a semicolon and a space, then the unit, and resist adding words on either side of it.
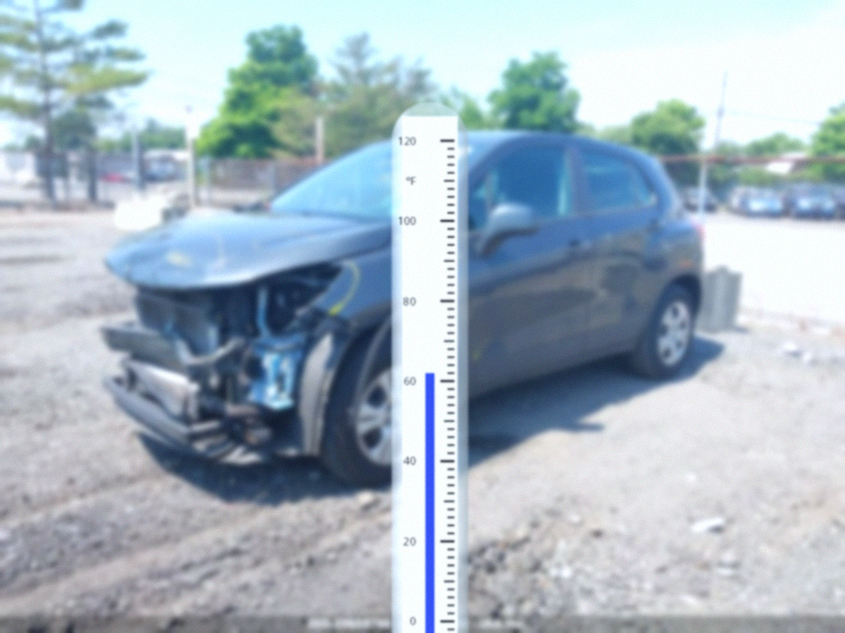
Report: 62; °F
